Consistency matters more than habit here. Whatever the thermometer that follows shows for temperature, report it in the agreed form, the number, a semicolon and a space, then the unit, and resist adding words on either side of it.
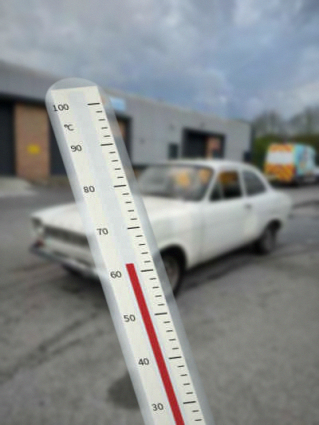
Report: 62; °C
